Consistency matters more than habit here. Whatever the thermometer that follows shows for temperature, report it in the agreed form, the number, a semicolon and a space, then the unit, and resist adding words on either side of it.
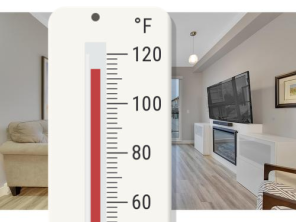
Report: 114; °F
